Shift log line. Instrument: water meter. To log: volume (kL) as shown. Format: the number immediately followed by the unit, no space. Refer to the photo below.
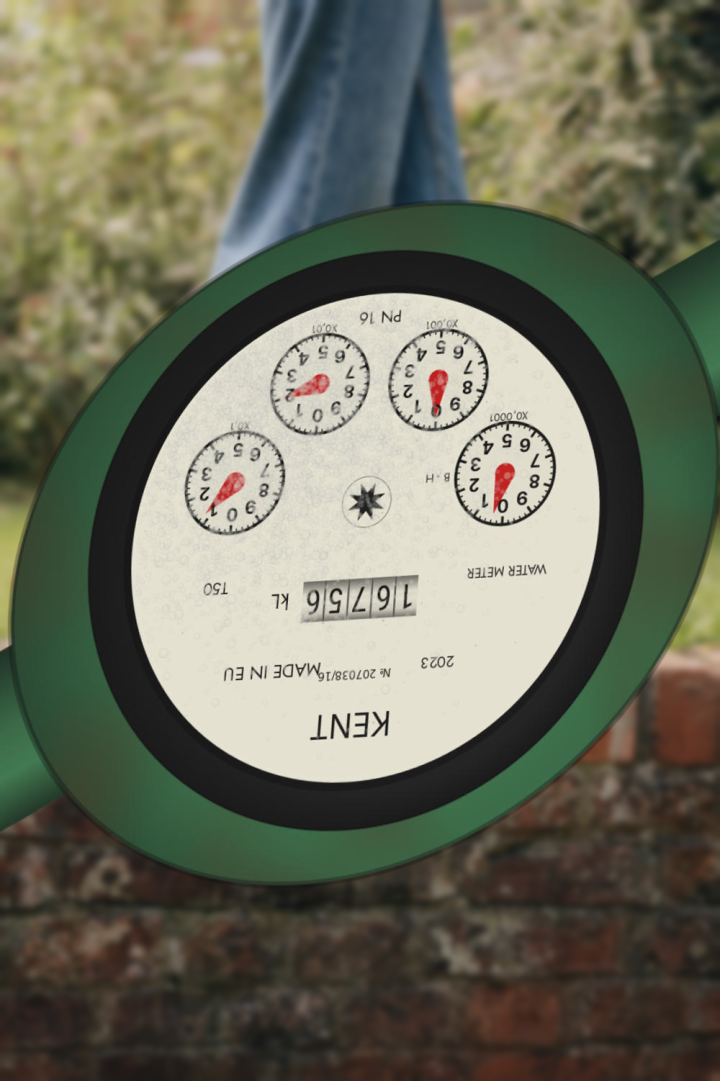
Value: 16756.1200kL
